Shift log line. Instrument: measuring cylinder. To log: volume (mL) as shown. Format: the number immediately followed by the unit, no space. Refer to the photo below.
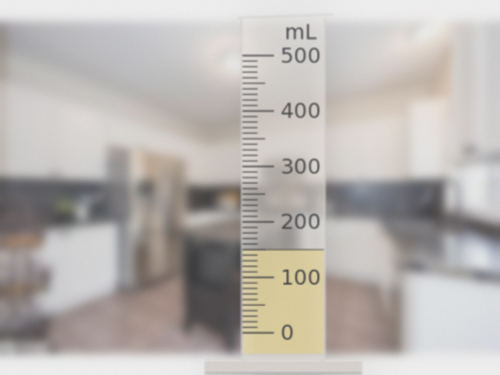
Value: 150mL
